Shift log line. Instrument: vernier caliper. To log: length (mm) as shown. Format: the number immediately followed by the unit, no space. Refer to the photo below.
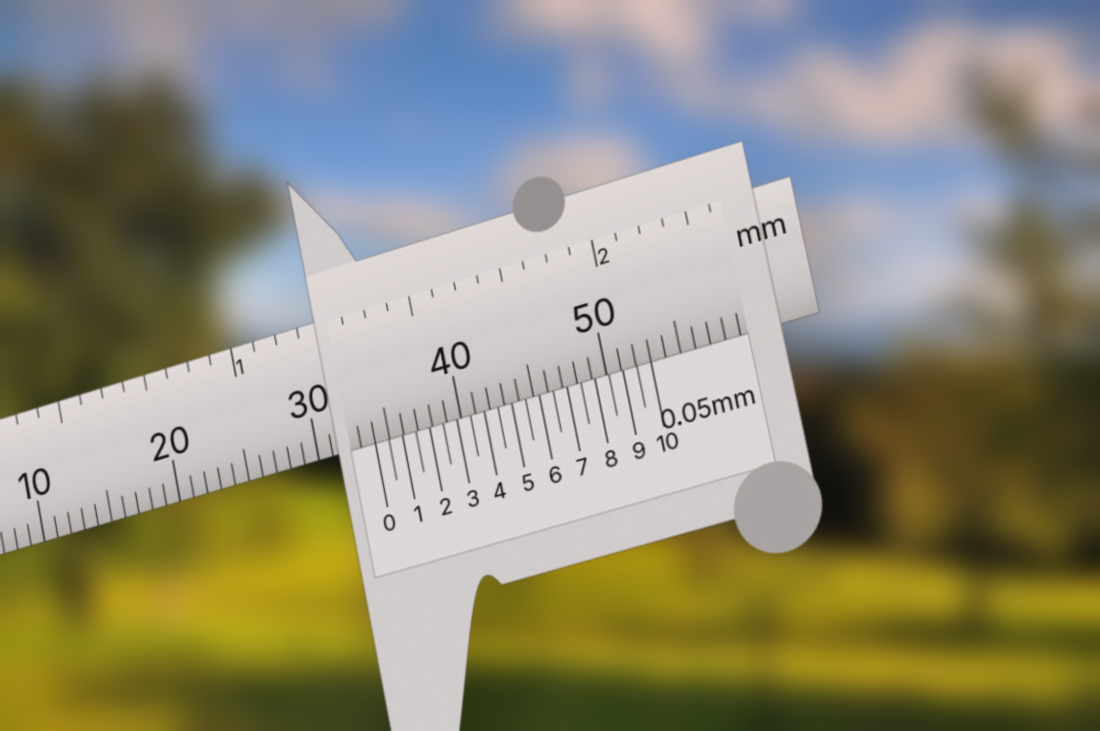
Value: 34.0mm
